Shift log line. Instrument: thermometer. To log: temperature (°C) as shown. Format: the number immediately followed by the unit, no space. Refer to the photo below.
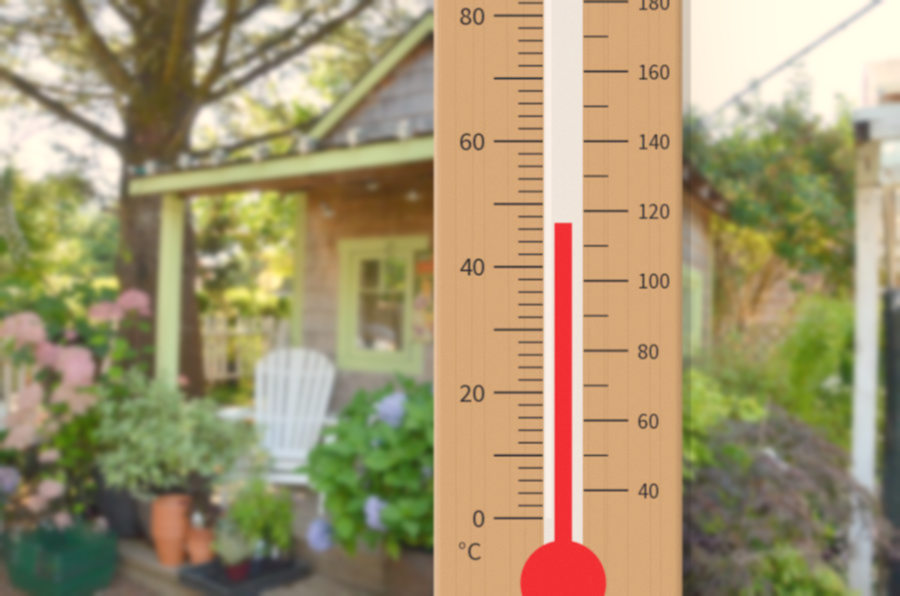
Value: 47°C
